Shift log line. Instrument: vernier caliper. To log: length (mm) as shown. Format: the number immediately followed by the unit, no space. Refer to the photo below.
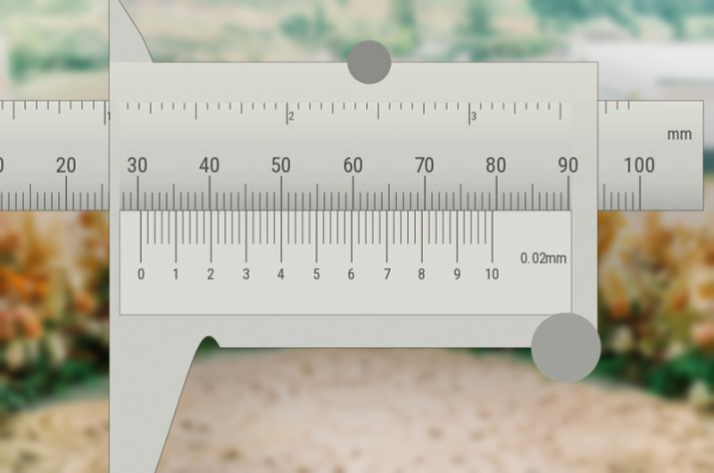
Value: 30.4mm
